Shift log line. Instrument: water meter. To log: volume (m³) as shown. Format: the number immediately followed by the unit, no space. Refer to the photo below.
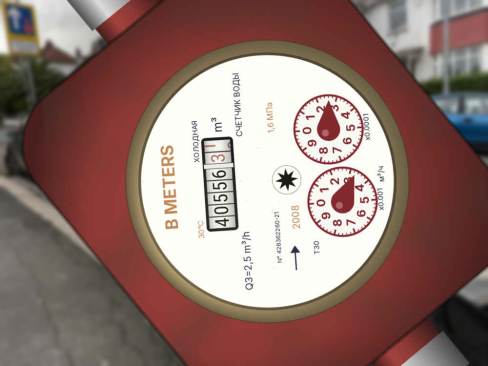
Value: 40556.3132m³
